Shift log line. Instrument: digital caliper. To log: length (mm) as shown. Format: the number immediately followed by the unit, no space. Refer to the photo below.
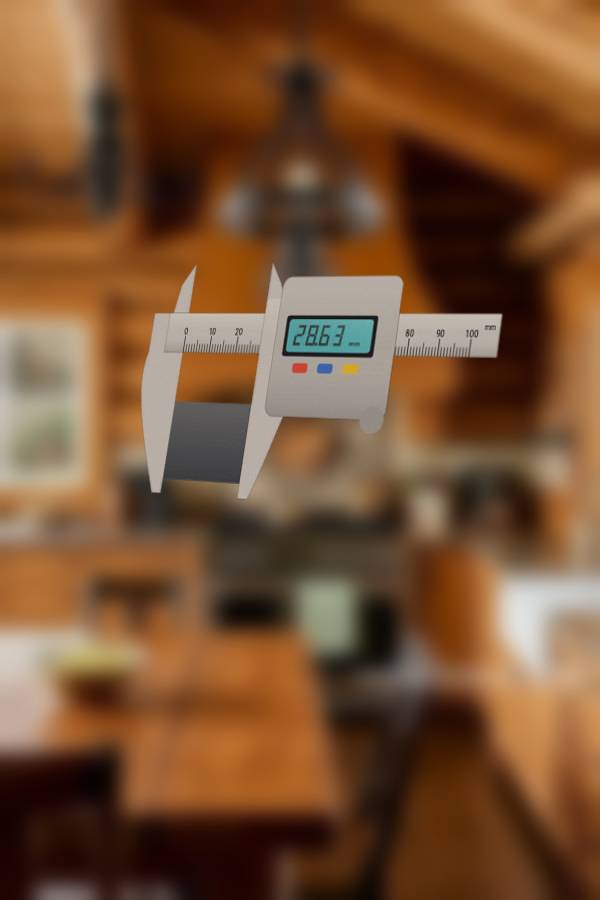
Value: 28.63mm
